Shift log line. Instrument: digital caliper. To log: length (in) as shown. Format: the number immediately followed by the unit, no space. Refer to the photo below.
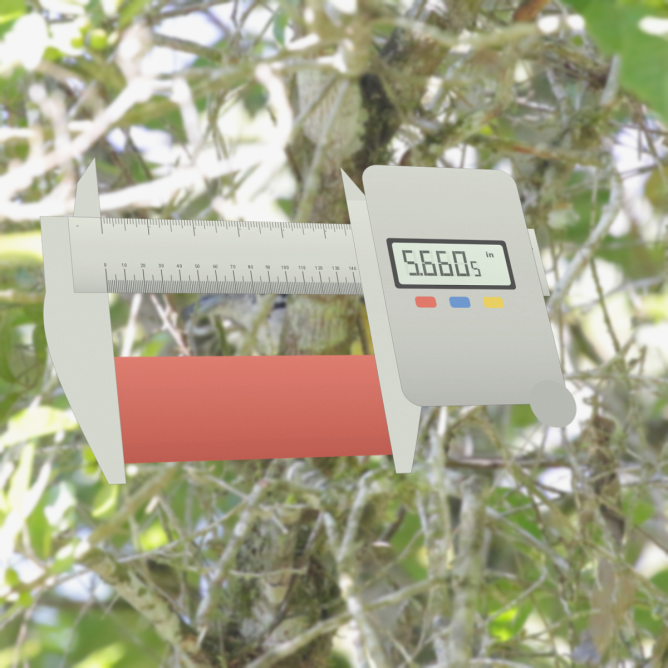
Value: 5.6605in
